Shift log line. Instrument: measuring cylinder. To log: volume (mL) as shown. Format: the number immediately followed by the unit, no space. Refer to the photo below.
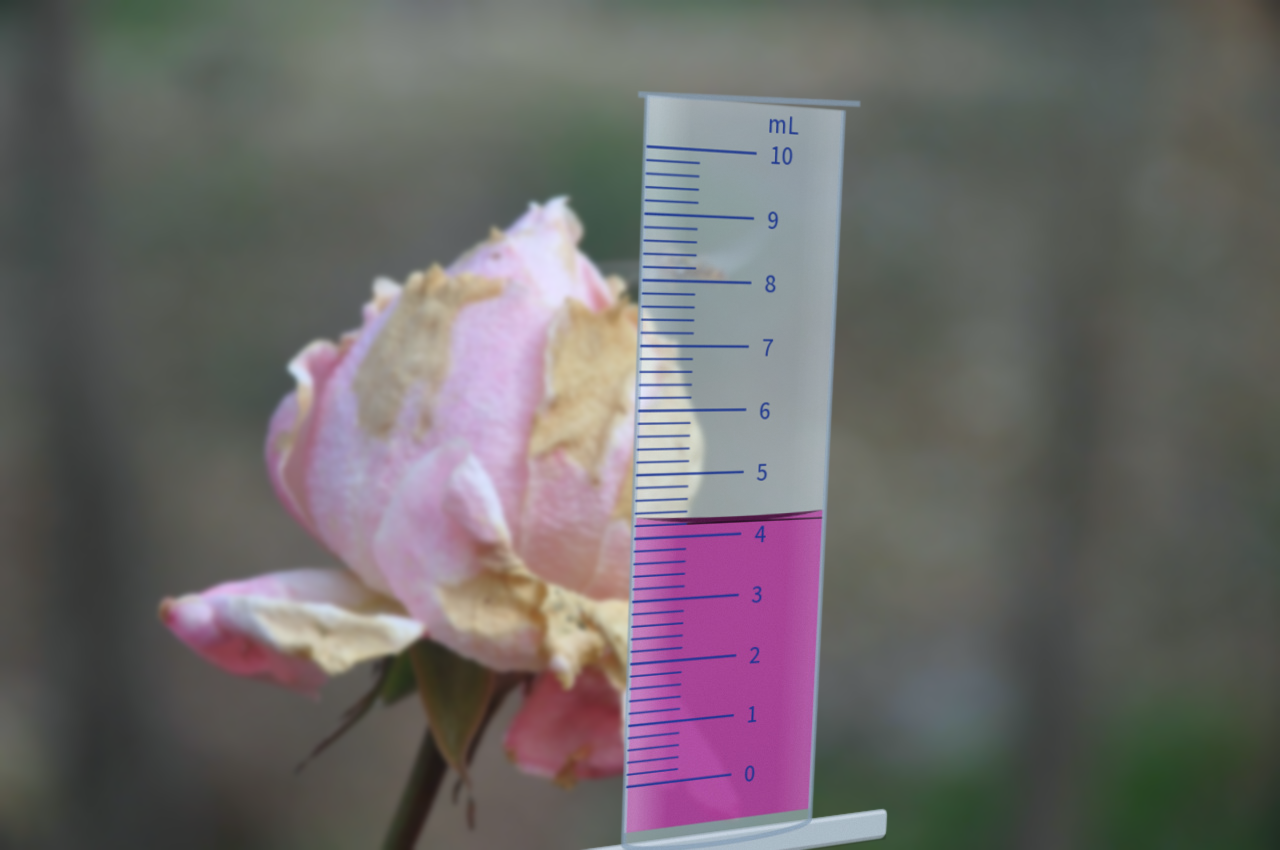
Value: 4.2mL
